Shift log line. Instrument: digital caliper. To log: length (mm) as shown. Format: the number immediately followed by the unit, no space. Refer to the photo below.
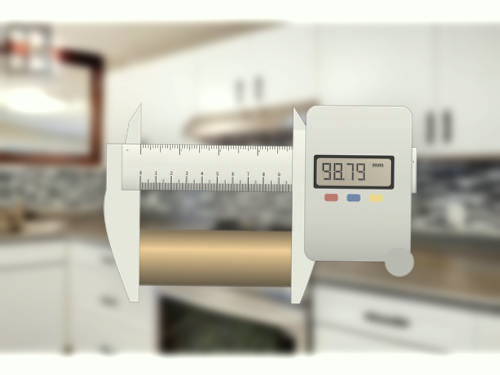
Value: 98.79mm
